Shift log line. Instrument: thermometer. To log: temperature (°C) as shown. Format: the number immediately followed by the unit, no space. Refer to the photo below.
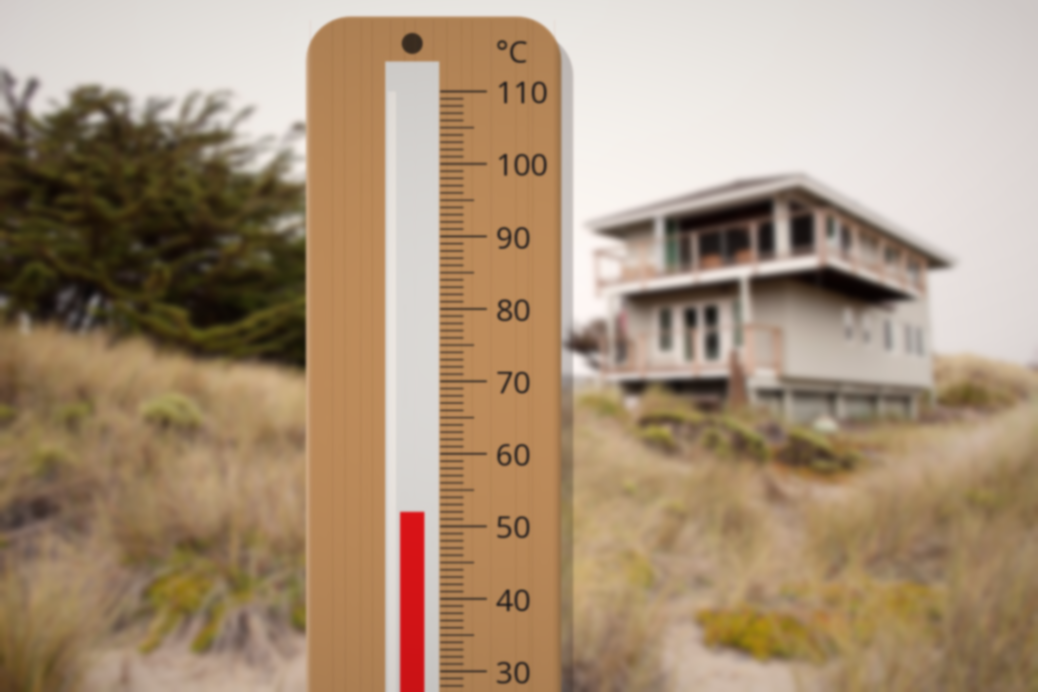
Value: 52°C
